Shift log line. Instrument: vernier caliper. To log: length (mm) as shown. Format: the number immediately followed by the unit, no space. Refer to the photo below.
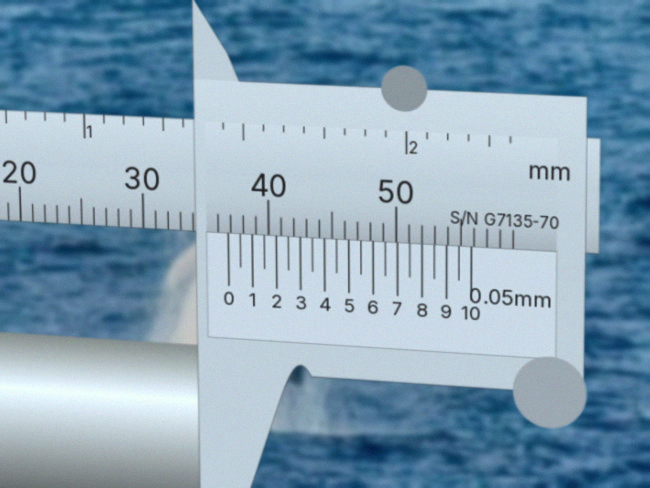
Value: 36.8mm
